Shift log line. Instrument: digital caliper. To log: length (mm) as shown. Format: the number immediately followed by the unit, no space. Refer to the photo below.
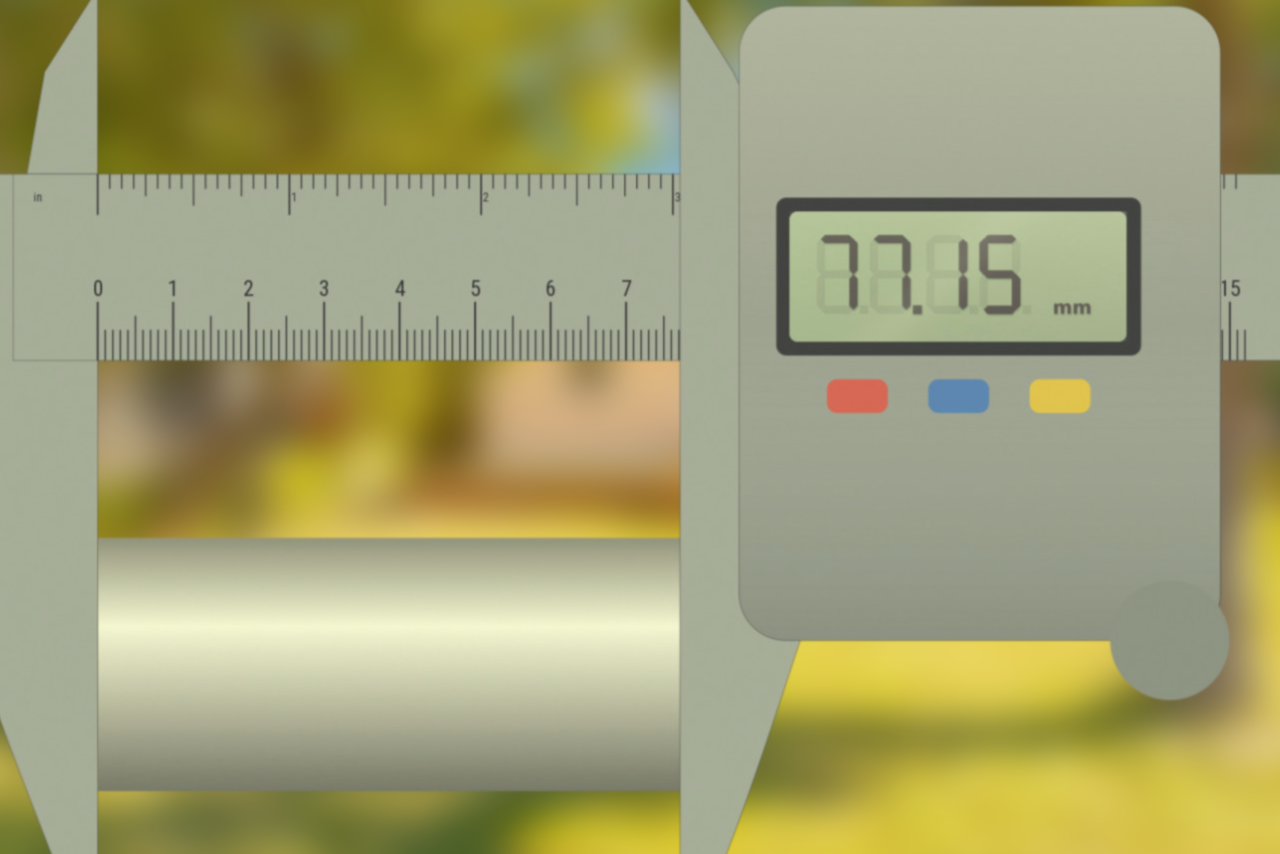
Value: 77.15mm
